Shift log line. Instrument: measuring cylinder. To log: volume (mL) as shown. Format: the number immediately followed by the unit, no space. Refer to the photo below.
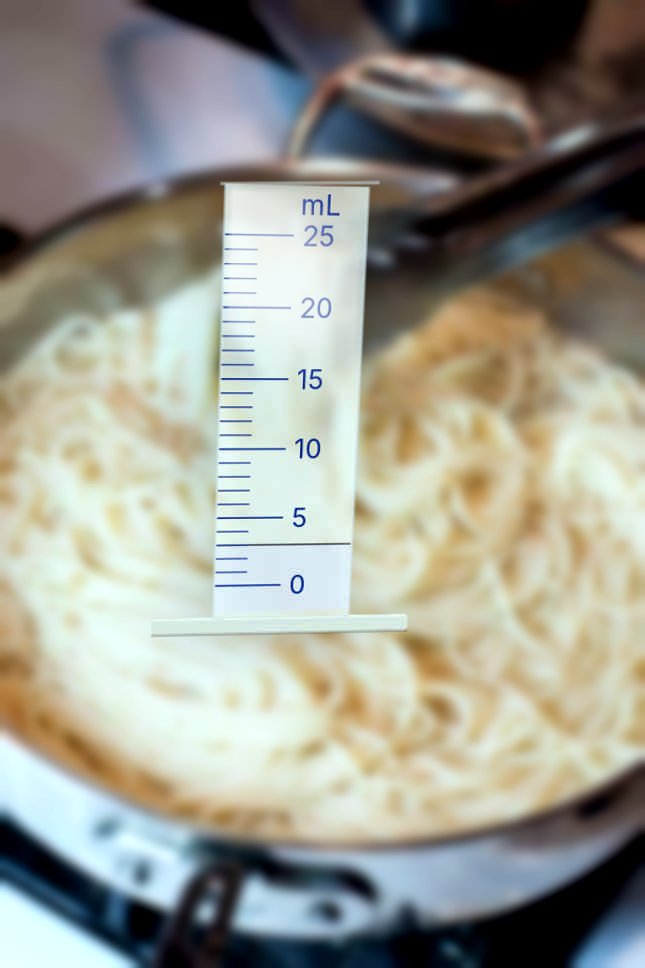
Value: 3mL
